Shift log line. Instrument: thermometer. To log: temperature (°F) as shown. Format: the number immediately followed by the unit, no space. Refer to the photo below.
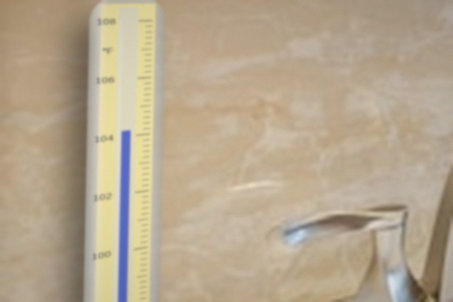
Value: 104.2°F
